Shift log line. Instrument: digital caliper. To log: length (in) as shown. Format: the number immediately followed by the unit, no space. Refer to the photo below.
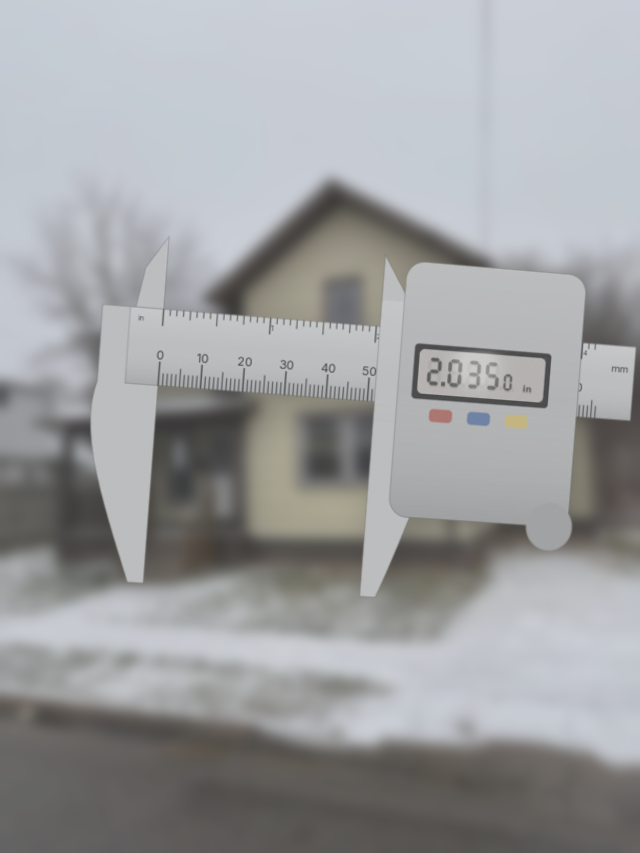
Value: 2.0350in
